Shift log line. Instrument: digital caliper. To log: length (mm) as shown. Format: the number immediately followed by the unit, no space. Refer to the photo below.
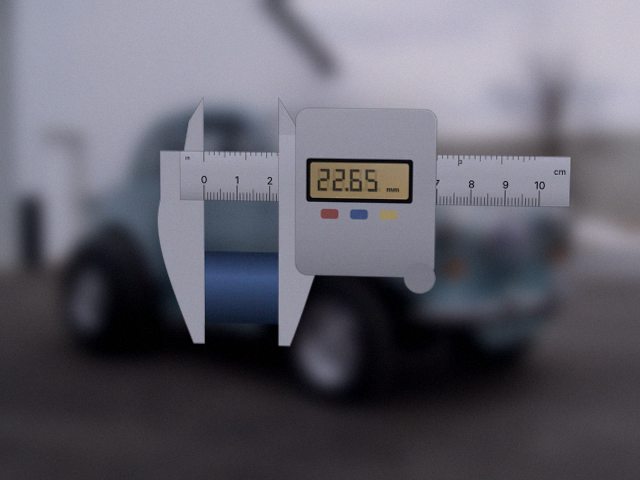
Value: 22.65mm
